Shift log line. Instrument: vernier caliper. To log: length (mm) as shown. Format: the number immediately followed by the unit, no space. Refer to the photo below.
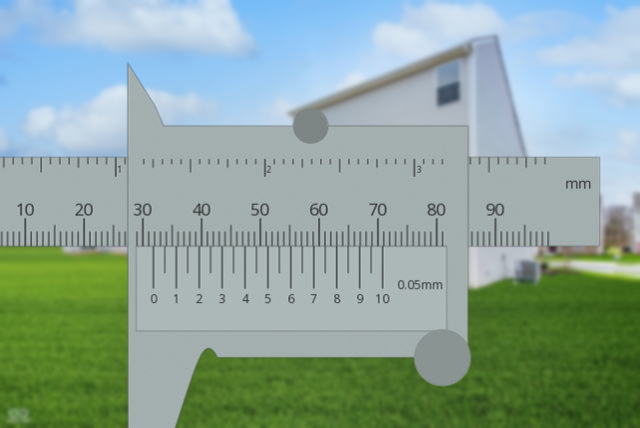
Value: 31.8mm
